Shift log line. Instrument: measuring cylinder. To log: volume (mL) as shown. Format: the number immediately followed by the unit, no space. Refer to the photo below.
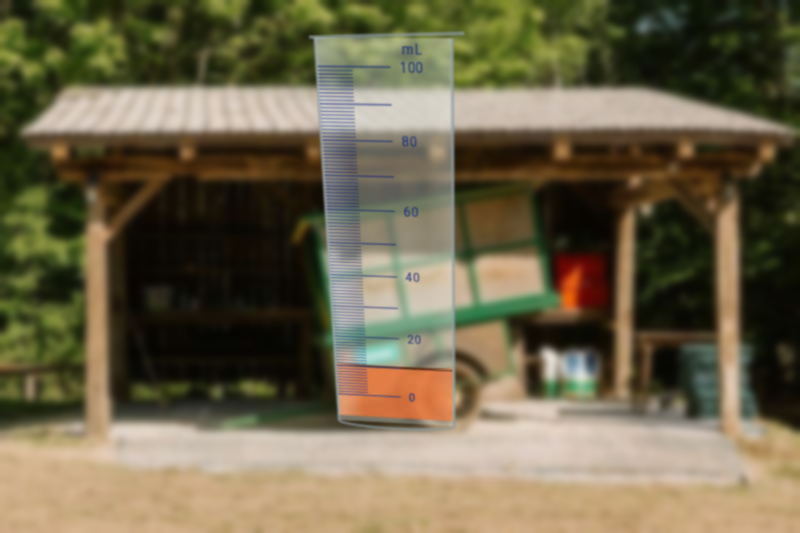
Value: 10mL
